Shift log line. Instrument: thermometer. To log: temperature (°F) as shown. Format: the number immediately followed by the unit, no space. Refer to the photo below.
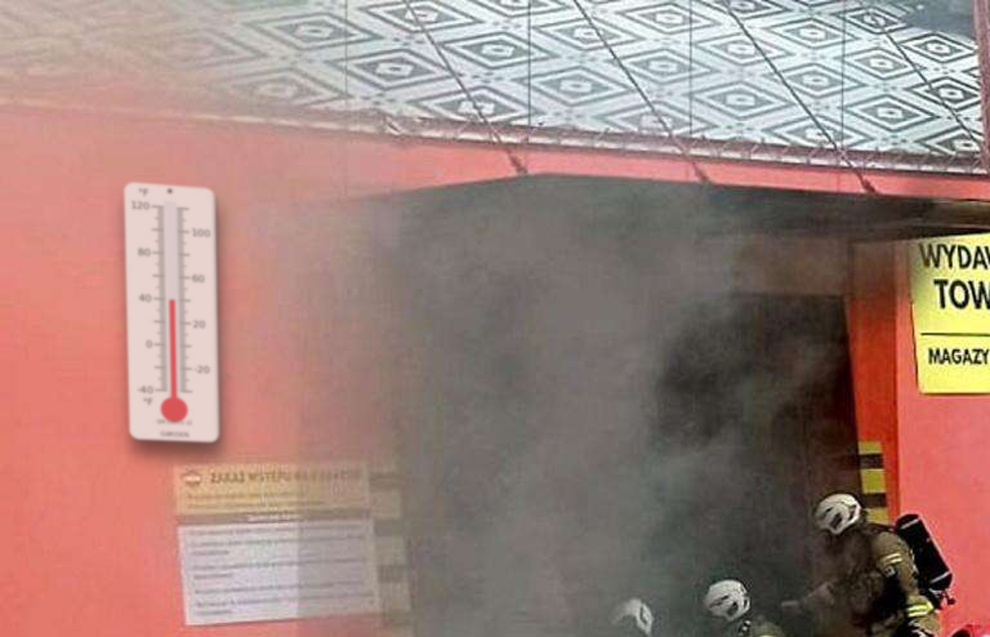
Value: 40°F
